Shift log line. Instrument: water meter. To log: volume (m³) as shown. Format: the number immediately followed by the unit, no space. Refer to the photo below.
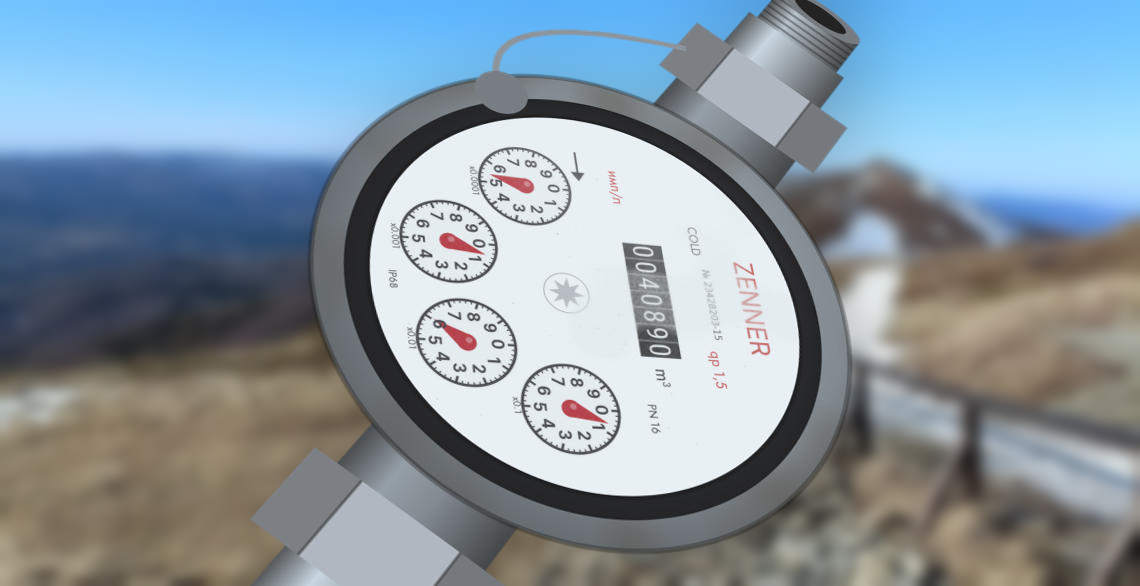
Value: 40890.0605m³
